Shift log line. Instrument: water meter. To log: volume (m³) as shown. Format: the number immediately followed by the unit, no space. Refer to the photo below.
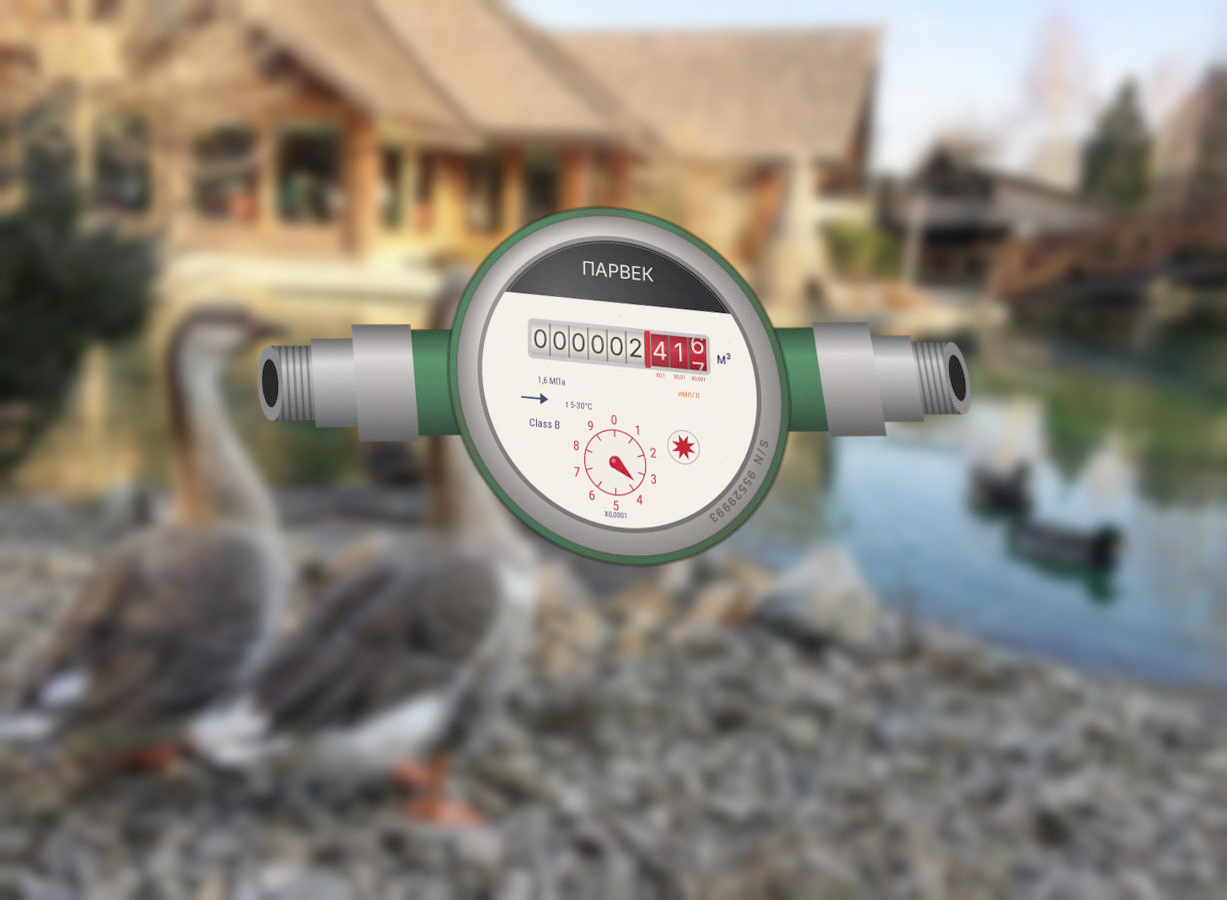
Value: 2.4163m³
